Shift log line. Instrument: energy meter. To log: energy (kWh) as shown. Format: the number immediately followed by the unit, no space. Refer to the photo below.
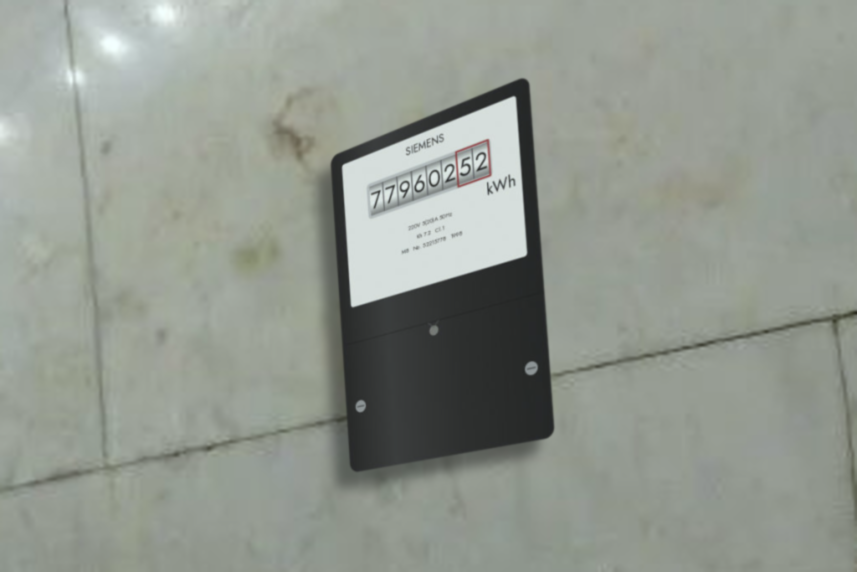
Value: 779602.52kWh
